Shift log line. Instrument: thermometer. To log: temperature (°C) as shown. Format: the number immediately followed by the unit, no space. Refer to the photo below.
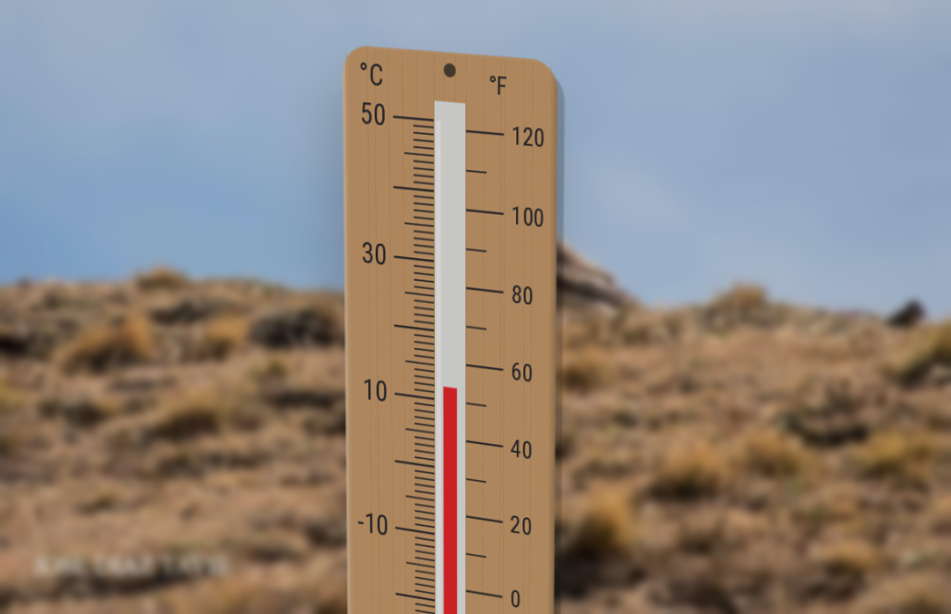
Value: 12°C
